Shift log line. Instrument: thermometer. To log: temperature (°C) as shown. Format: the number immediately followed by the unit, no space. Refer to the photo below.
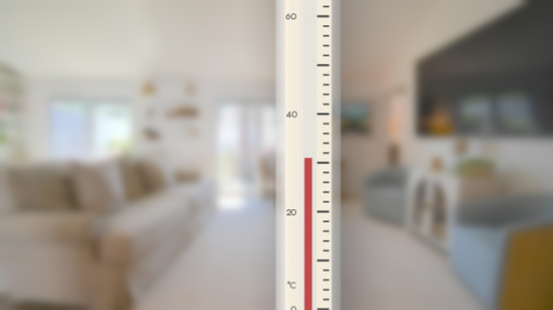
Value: 31°C
